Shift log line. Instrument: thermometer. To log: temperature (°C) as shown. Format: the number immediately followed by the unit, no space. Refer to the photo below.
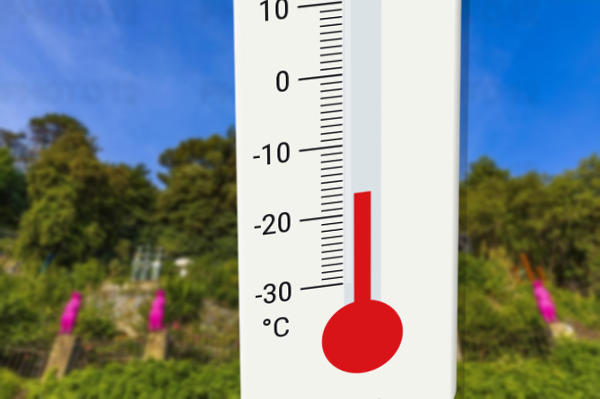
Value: -17°C
